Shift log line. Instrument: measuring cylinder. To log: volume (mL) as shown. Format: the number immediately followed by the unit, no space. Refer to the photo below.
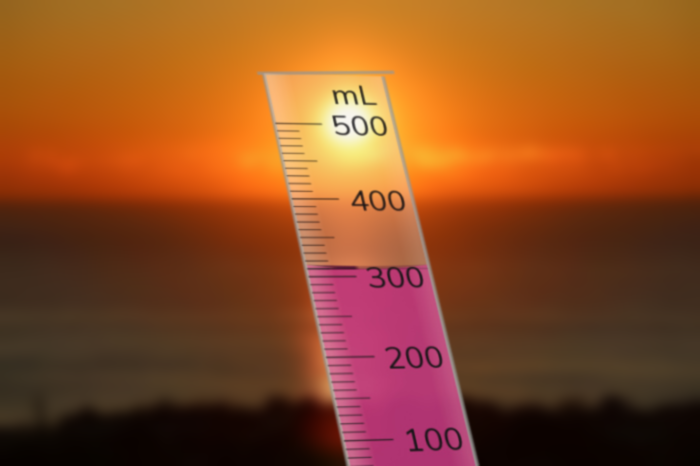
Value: 310mL
